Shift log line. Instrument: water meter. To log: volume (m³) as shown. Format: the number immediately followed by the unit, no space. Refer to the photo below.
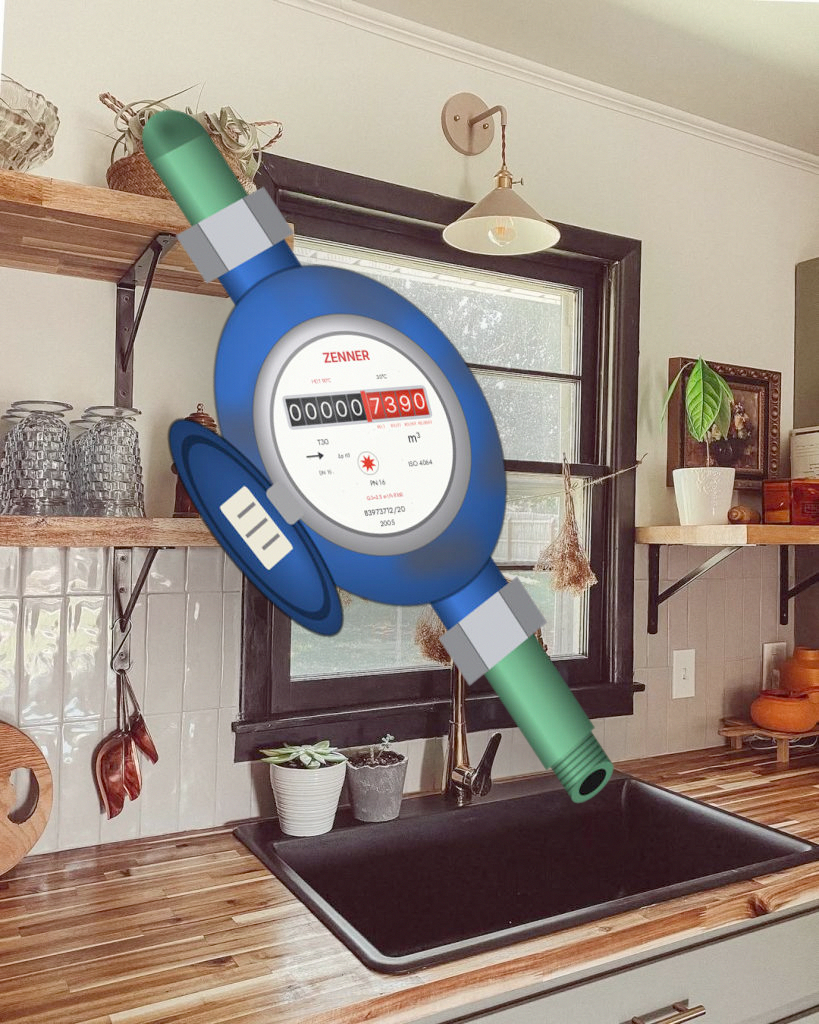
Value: 0.7390m³
